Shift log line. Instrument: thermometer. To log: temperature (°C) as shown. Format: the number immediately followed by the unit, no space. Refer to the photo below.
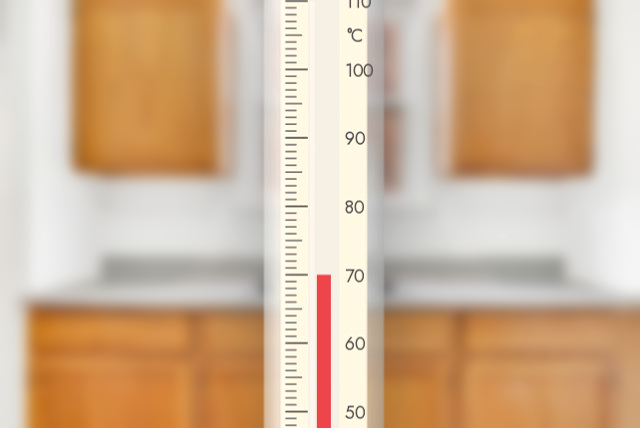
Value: 70°C
